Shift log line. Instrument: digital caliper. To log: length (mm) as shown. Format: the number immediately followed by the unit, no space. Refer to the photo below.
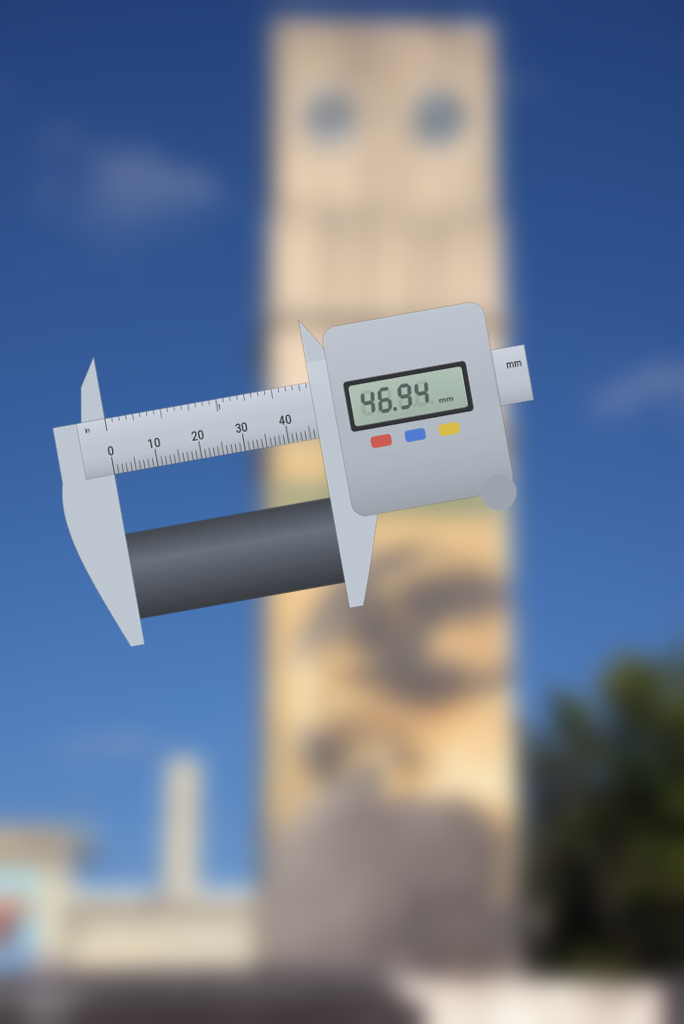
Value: 46.94mm
